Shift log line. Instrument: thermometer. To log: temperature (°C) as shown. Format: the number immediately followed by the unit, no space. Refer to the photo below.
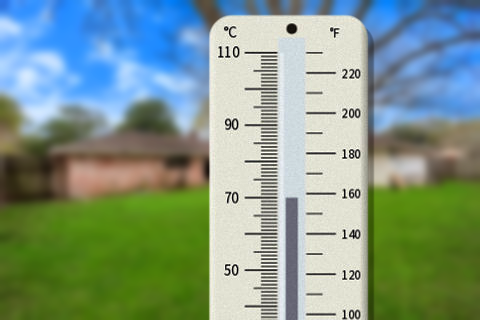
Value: 70°C
